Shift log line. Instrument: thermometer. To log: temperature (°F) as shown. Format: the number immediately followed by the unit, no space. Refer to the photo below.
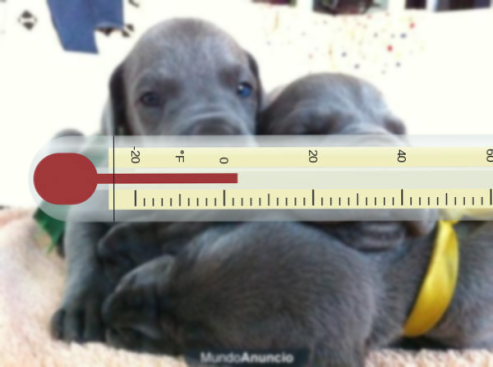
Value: 3°F
